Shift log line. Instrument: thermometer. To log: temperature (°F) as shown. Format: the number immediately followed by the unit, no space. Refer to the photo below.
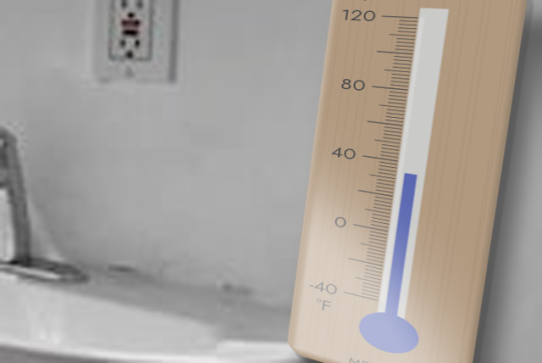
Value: 34°F
